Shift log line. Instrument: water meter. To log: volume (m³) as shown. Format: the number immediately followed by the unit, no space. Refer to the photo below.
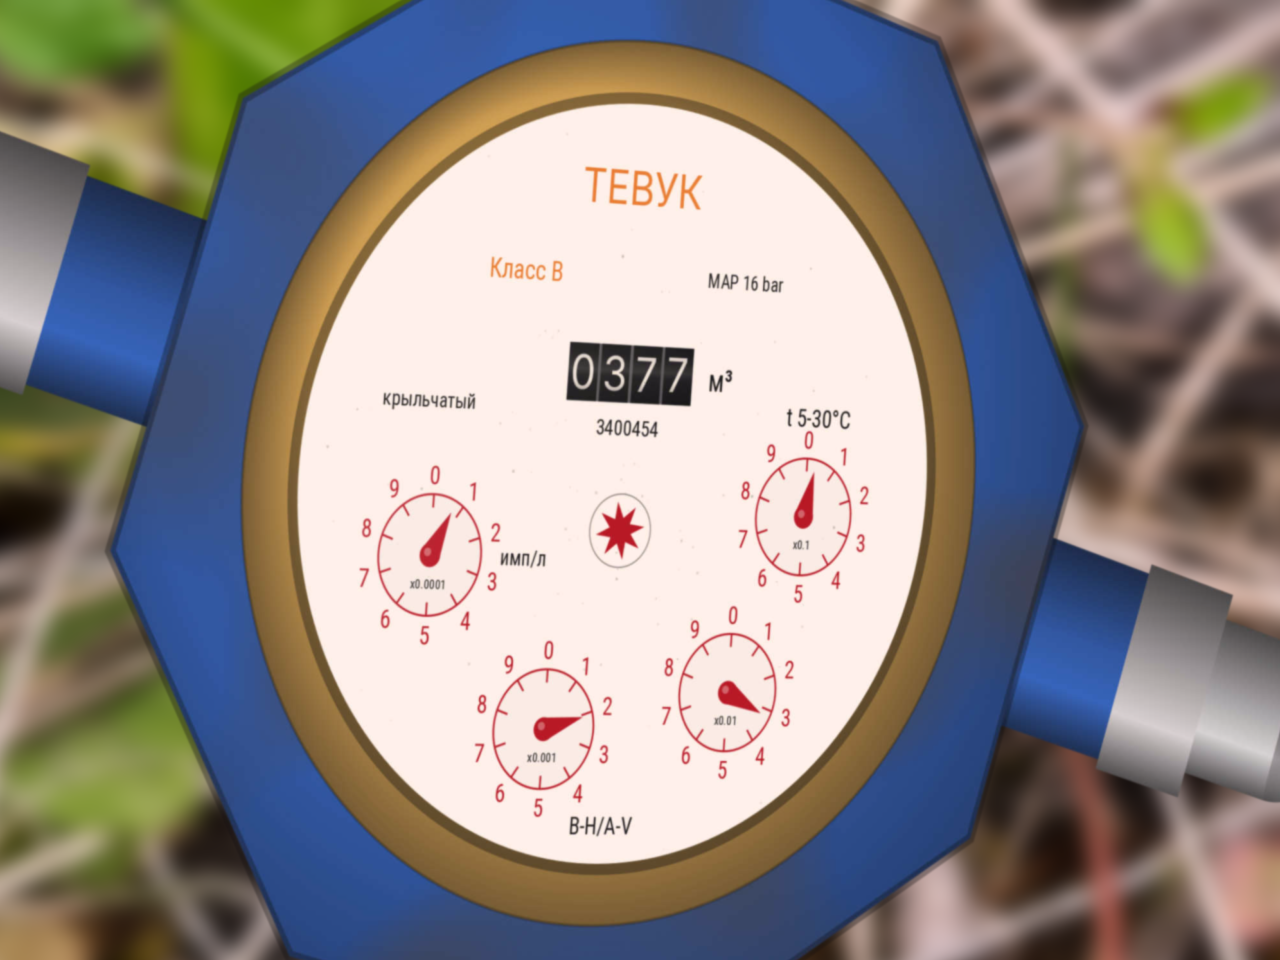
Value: 377.0320m³
